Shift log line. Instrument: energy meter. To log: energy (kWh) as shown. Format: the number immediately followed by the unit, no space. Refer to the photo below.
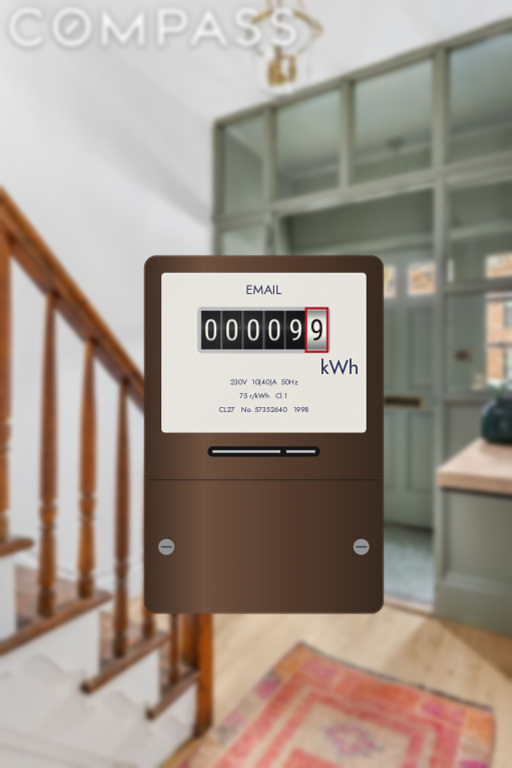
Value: 9.9kWh
